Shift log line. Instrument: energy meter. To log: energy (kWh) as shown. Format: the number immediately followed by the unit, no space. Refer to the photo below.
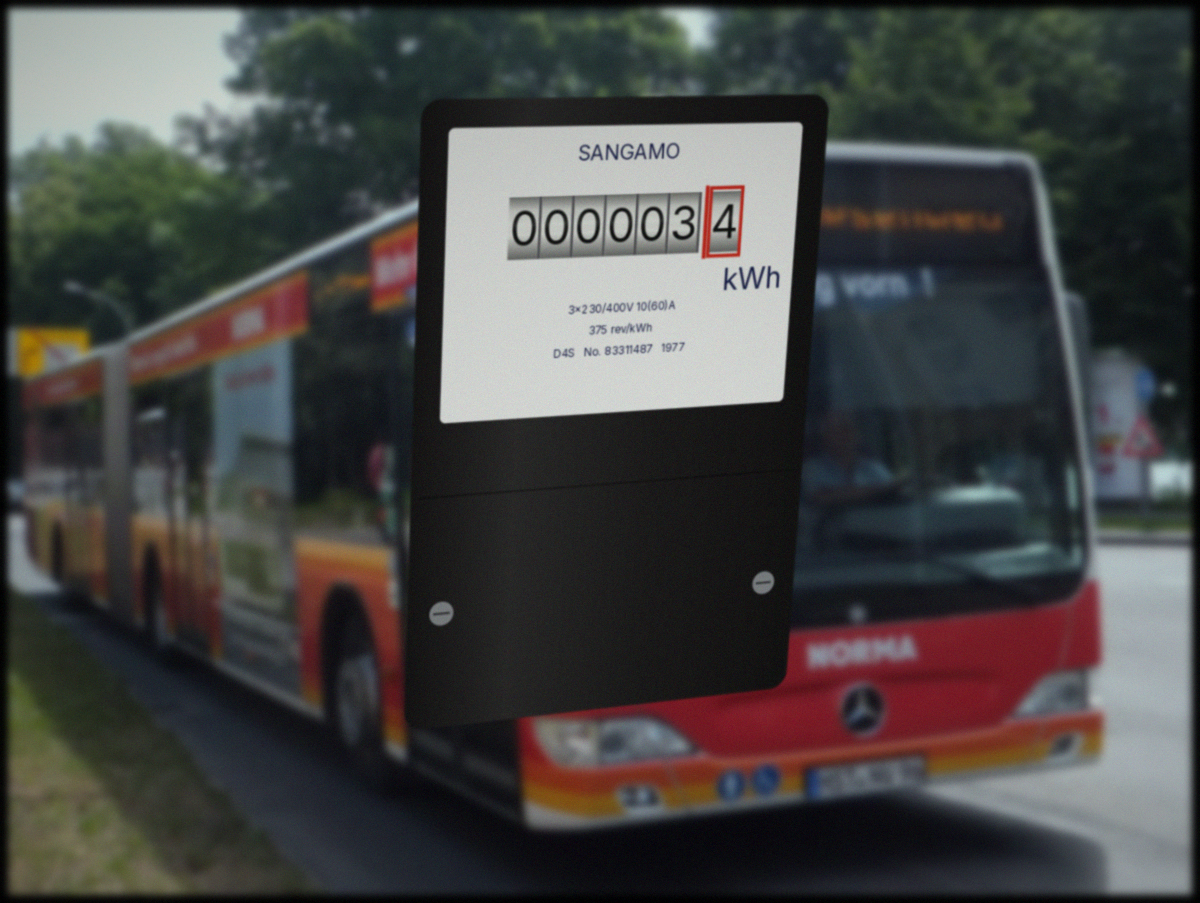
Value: 3.4kWh
